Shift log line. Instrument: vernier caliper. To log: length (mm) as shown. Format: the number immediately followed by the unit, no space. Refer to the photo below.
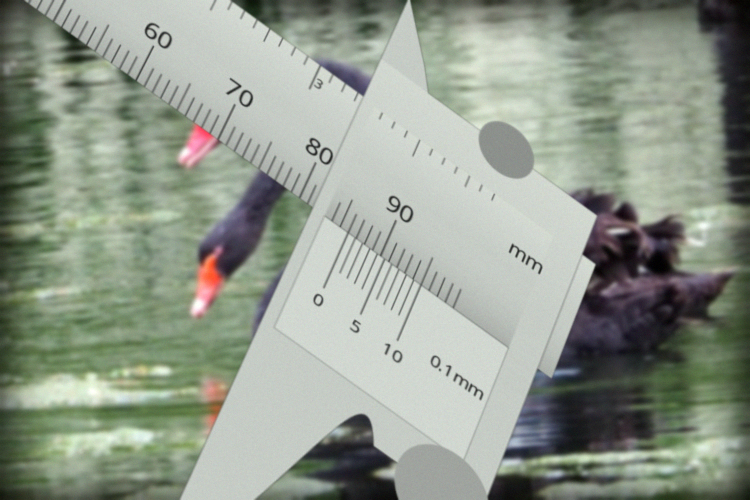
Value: 86.0mm
